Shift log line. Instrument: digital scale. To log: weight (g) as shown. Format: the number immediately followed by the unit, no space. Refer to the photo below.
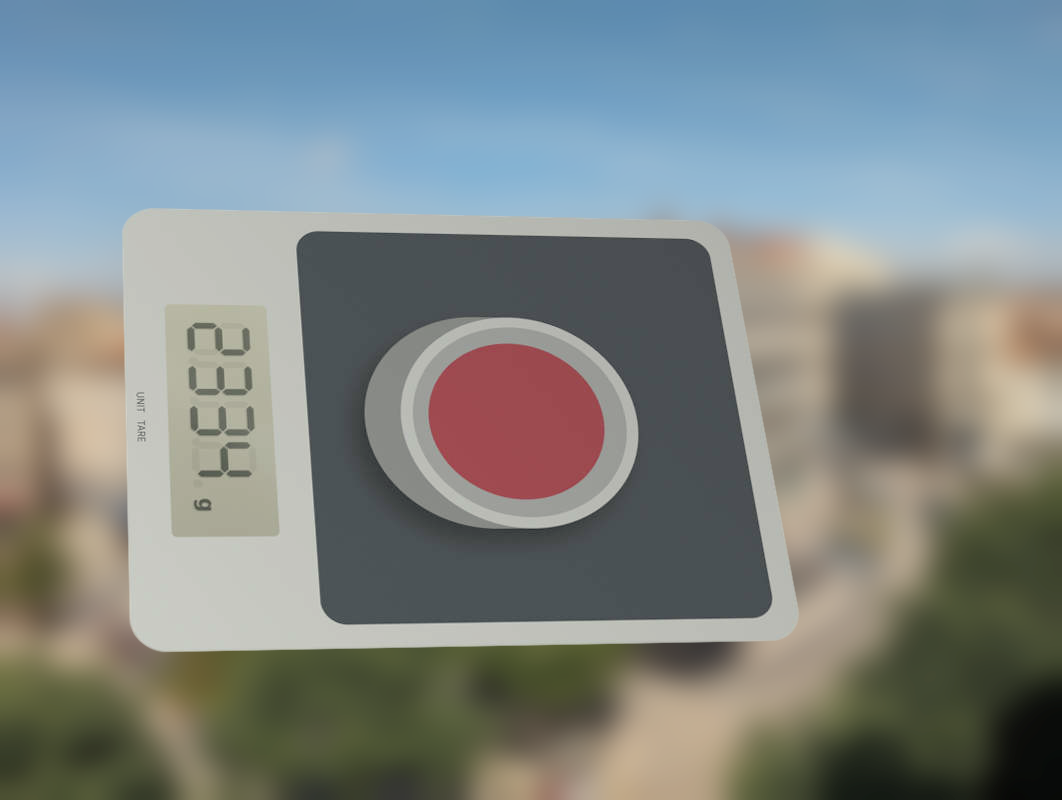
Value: 2334g
